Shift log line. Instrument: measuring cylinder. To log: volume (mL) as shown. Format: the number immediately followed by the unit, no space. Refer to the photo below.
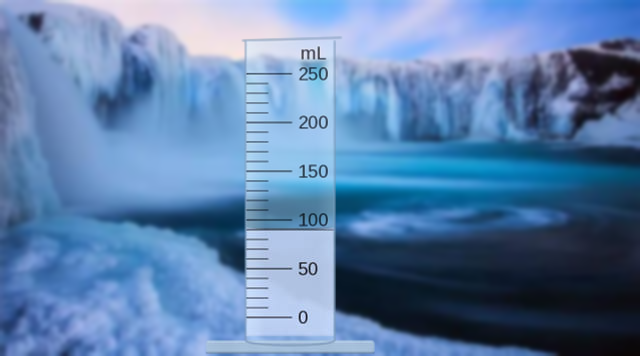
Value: 90mL
